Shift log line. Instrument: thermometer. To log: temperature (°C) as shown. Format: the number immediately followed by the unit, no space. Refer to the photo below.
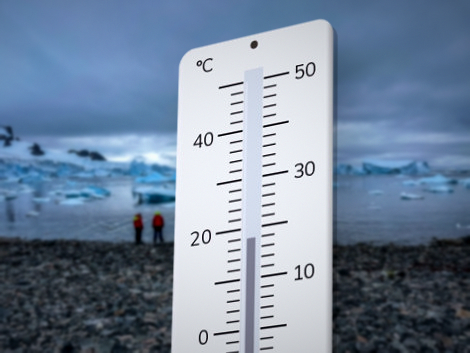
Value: 18°C
